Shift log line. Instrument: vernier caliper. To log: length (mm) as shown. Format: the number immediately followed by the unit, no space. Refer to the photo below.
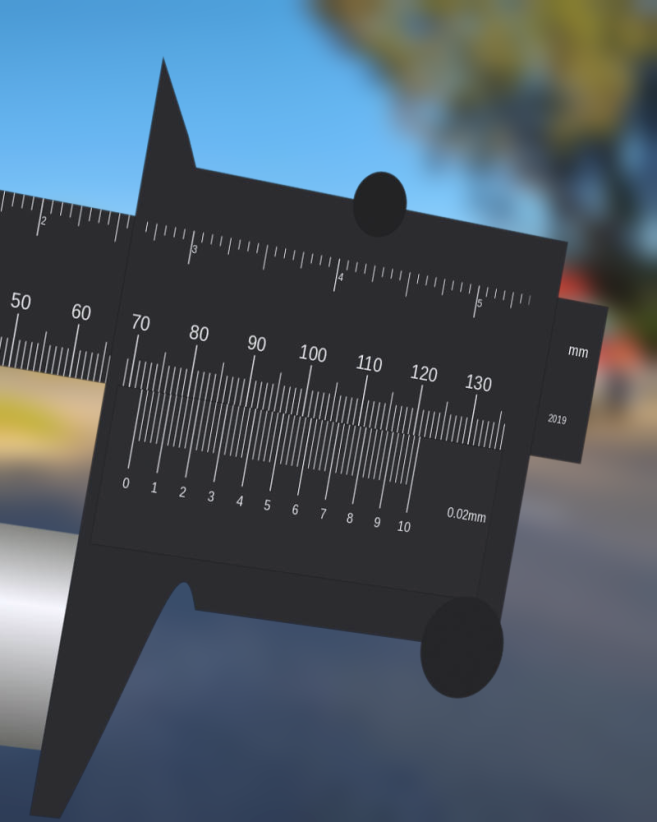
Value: 72.2mm
